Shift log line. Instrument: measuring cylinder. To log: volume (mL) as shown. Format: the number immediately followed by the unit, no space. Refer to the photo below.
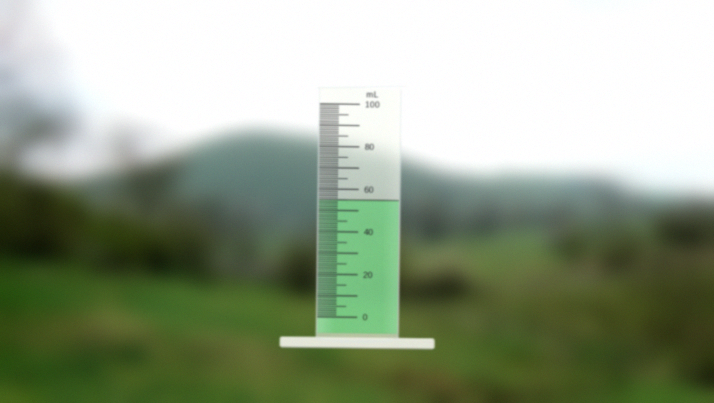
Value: 55mL
